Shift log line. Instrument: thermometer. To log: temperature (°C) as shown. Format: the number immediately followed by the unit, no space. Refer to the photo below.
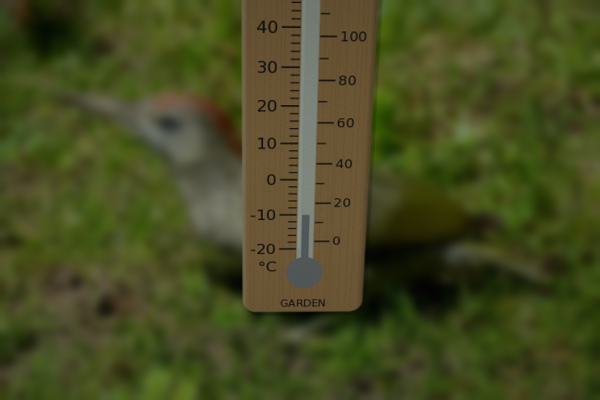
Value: -10°C
